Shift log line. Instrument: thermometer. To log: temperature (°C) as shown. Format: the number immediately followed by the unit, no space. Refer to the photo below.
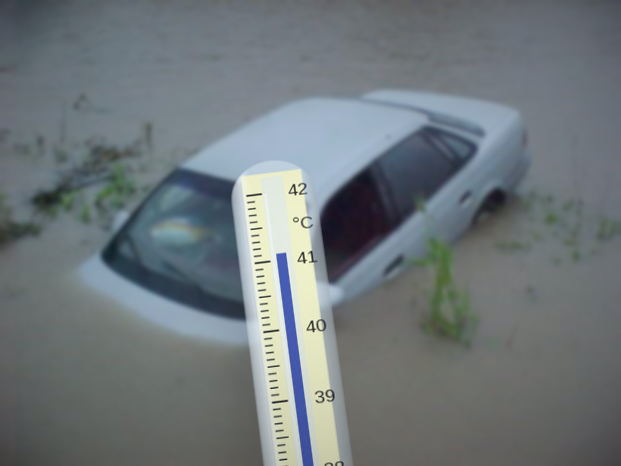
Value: 41.1°C
